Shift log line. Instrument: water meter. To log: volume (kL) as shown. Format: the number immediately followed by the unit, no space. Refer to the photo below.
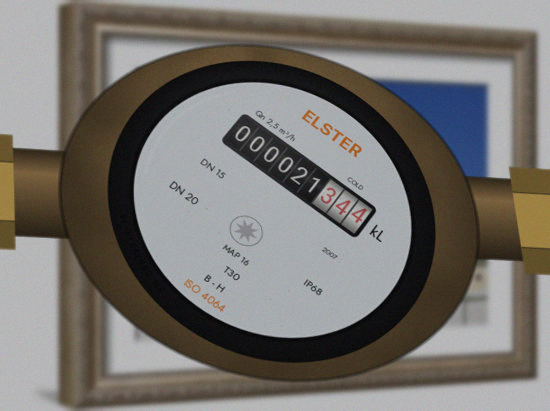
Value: 21.344kL
